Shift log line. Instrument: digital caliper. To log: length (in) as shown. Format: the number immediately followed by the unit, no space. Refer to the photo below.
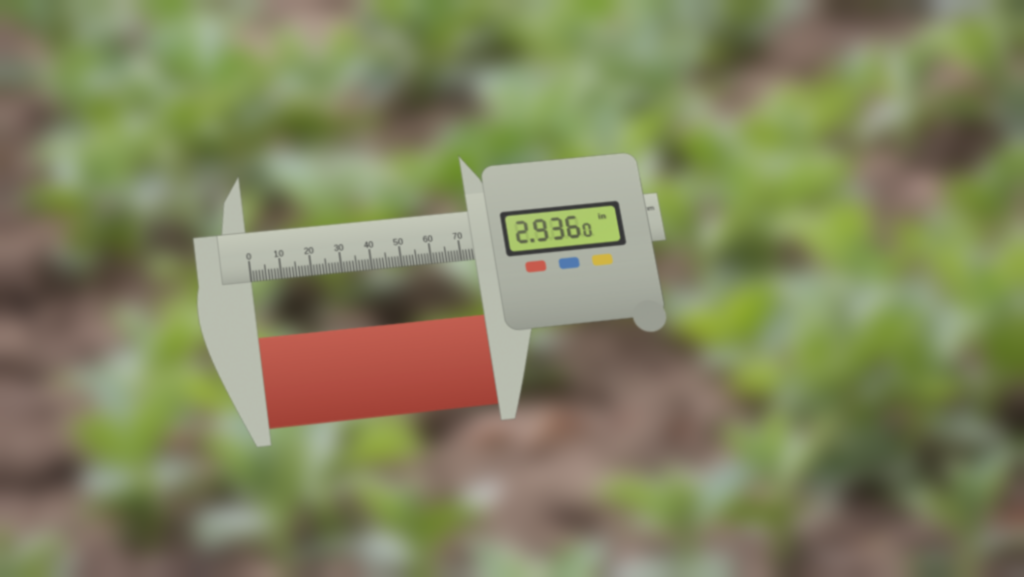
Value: 2.9360in
